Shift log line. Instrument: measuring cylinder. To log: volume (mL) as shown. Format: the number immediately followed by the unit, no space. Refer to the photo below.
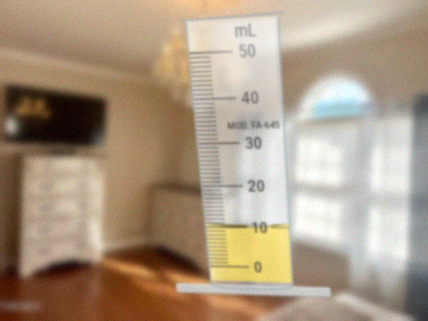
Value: 10mL
